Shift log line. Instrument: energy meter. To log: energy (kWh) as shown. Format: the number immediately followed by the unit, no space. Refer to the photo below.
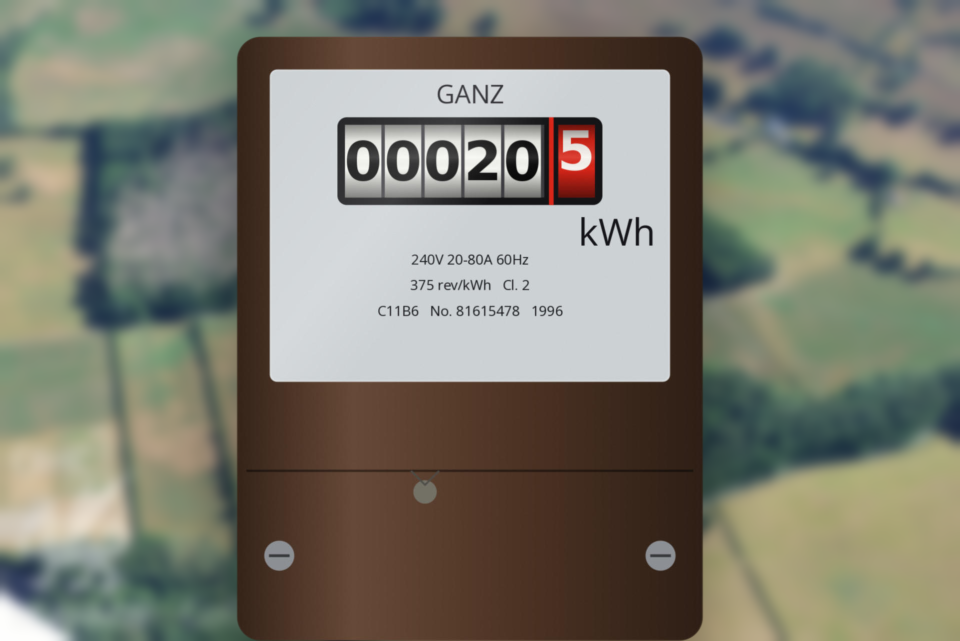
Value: 20.5kWh
